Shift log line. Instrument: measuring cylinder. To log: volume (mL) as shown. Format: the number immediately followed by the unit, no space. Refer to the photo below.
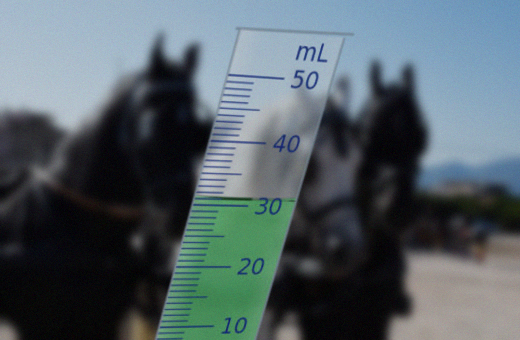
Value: 31mL
